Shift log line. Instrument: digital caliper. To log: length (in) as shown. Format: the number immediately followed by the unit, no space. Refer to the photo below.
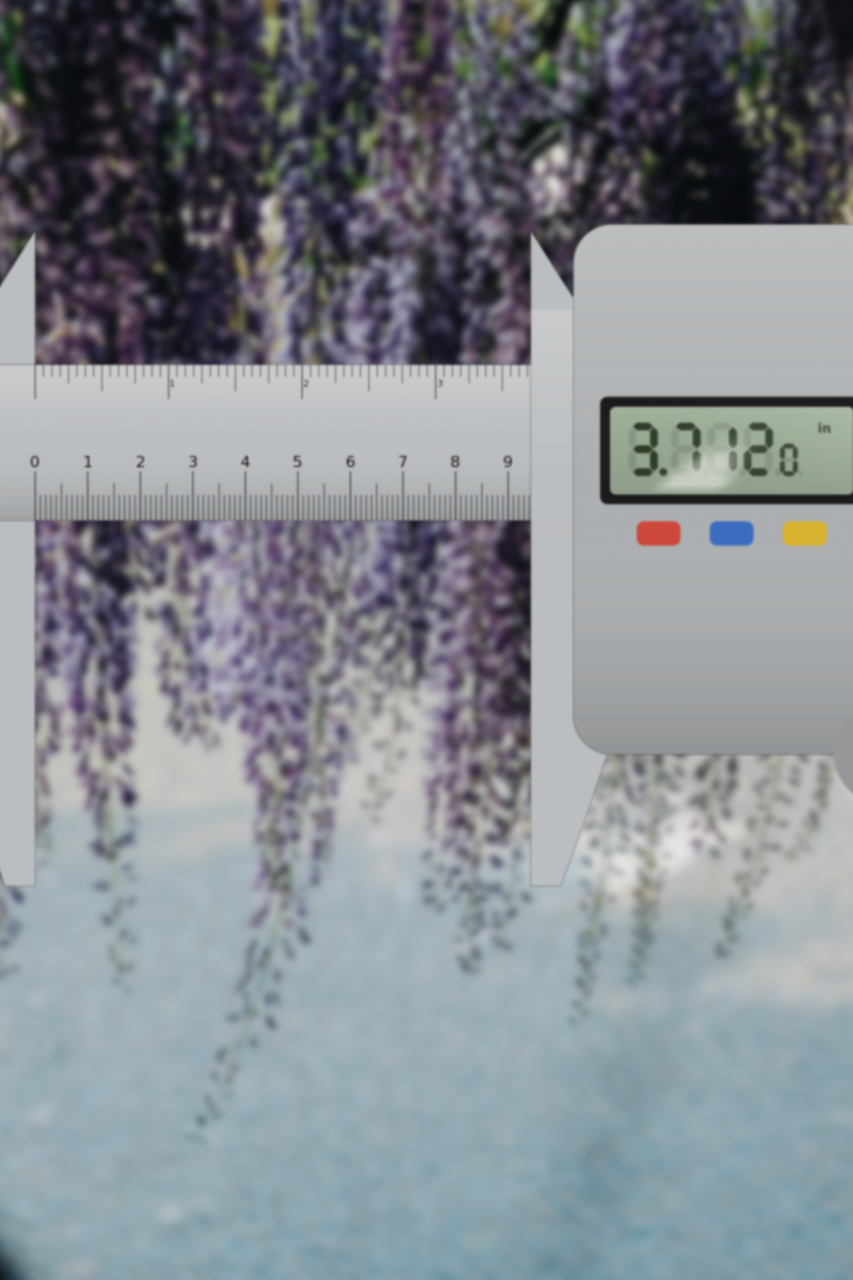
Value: 3.7120in
